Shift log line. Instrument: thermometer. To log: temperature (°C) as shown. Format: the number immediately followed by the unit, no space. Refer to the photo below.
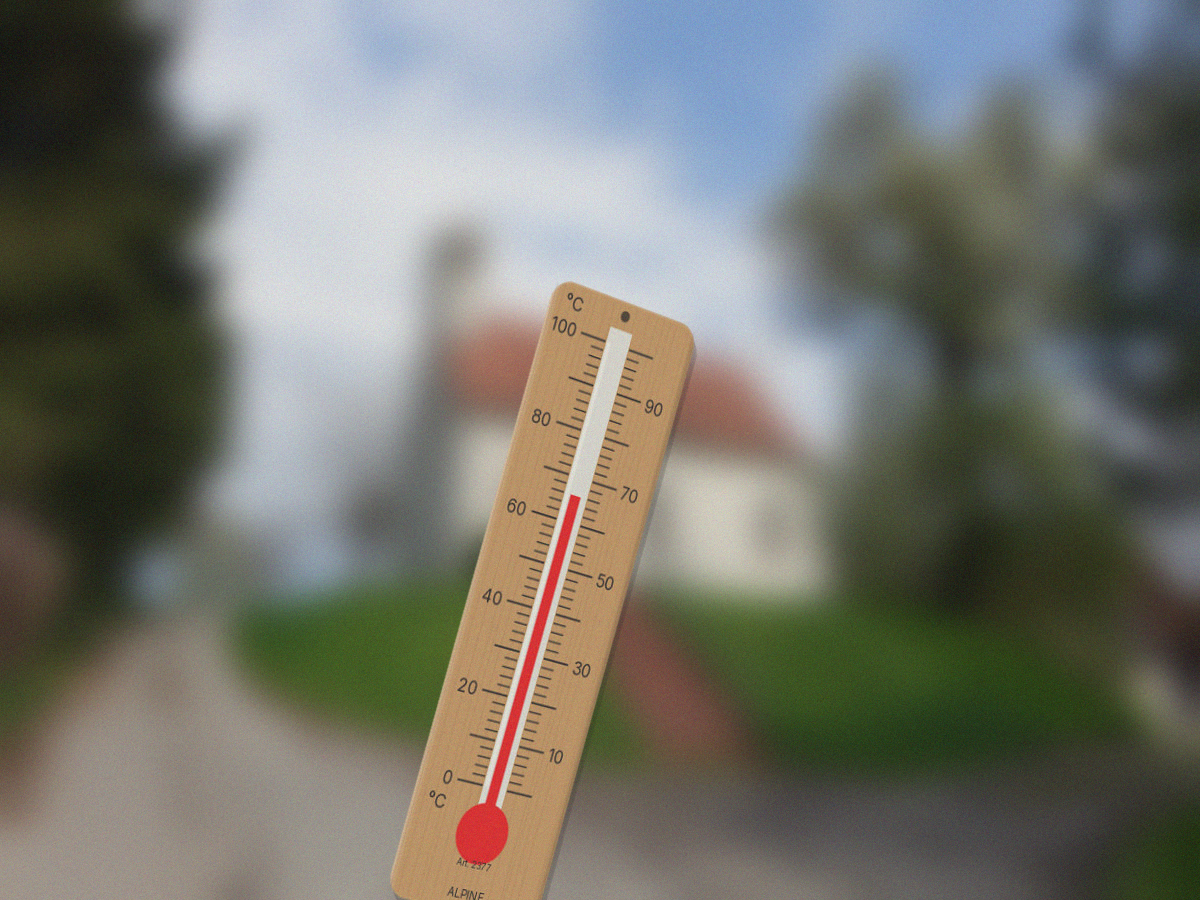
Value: 66°C
